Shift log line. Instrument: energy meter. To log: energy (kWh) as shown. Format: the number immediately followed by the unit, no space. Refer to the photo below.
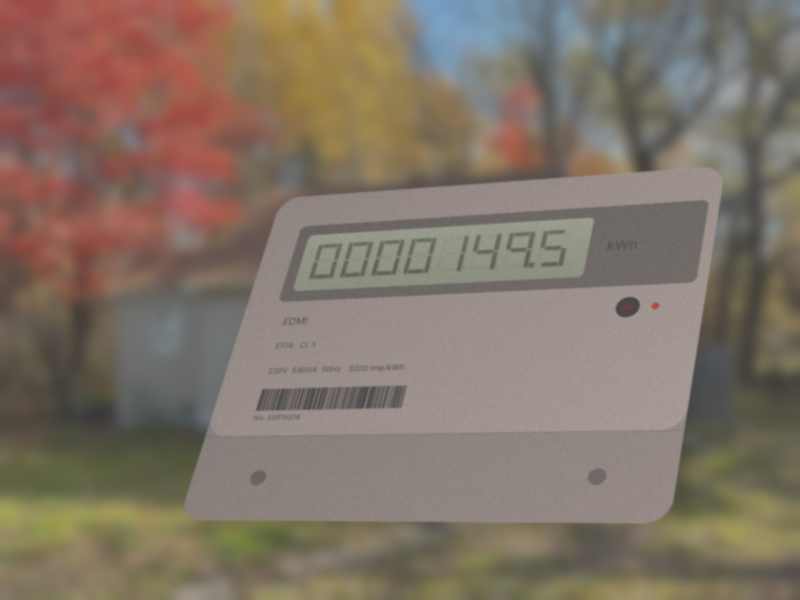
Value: 149.5kWh
